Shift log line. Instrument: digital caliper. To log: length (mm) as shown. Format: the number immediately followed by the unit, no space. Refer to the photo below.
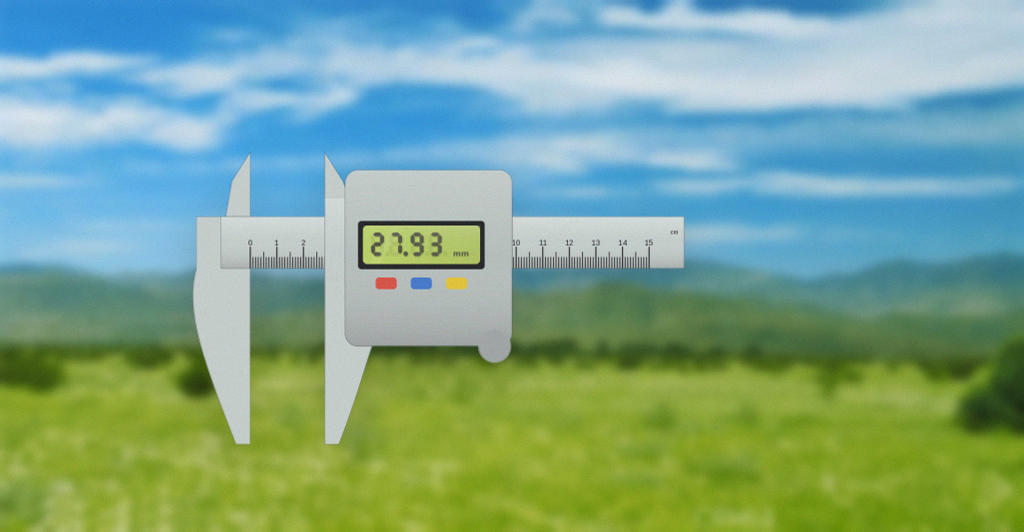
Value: 27.93mm
